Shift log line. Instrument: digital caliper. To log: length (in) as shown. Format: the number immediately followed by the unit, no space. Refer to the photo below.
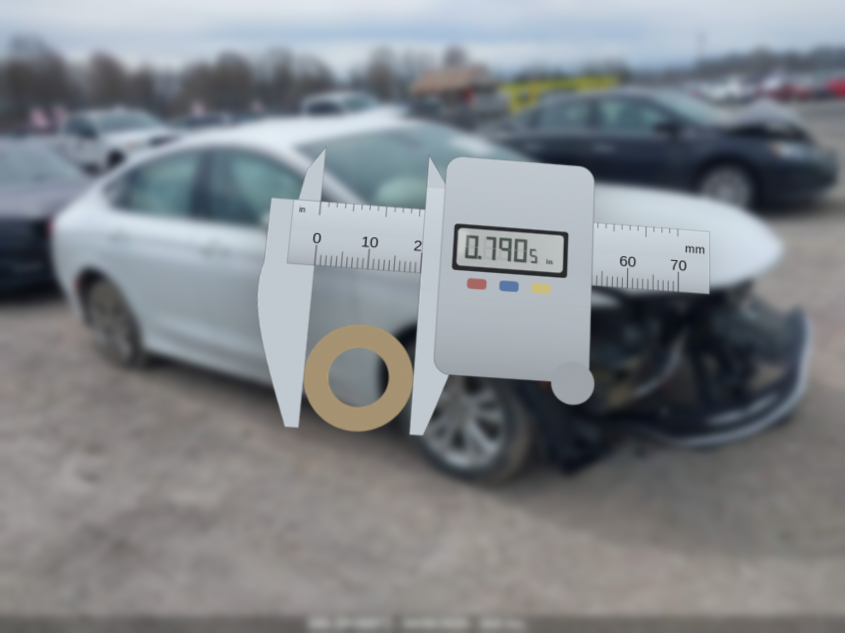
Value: 0.7905in
